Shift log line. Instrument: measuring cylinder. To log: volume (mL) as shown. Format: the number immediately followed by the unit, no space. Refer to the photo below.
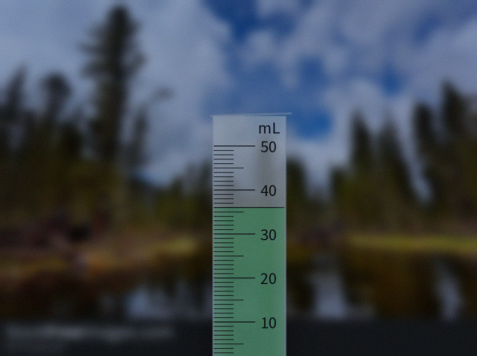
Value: 36mL
